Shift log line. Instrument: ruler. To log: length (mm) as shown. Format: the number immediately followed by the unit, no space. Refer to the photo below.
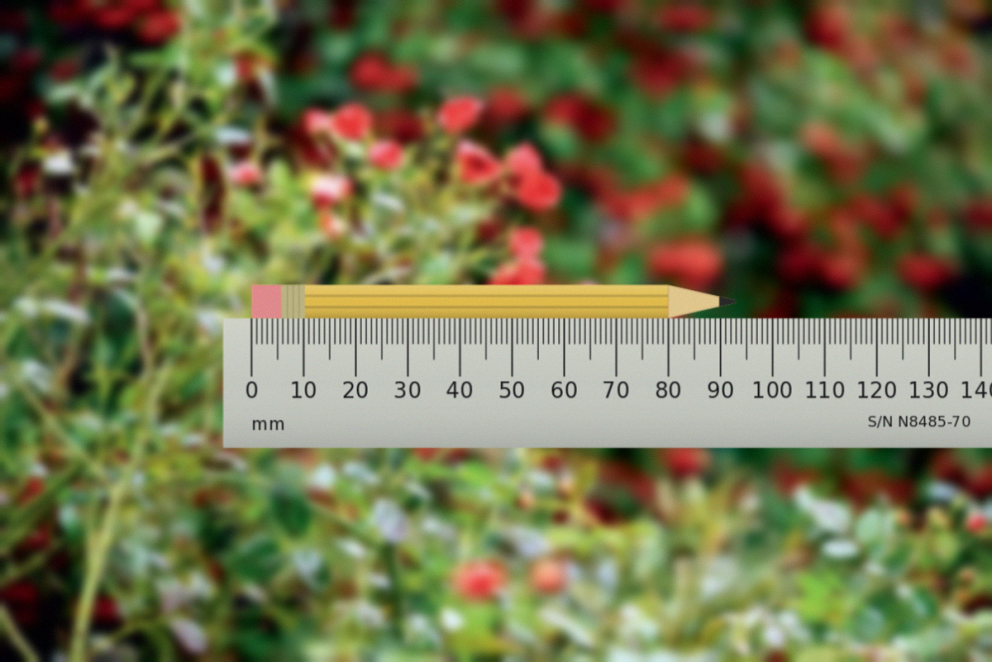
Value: 93mm
